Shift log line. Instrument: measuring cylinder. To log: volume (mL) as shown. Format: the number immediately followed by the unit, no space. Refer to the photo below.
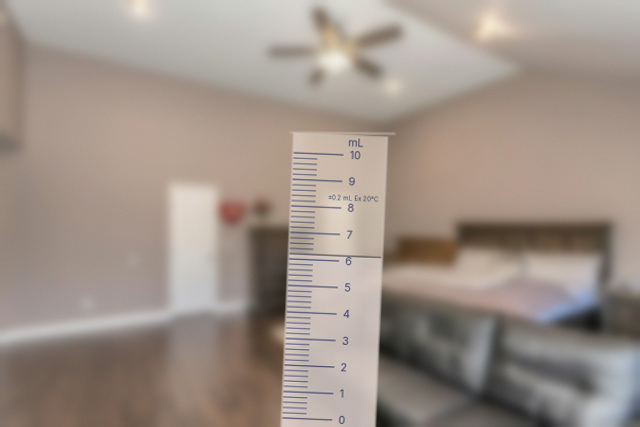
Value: 6.2mL
